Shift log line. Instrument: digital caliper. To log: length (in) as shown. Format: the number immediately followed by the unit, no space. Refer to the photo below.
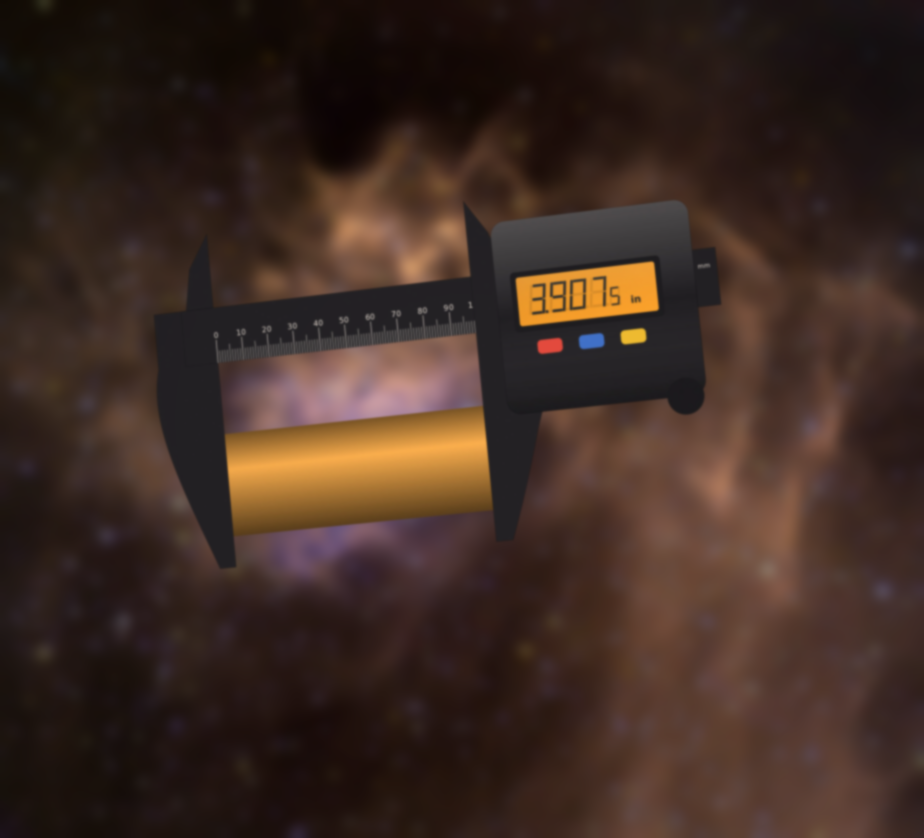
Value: 3.9075in
